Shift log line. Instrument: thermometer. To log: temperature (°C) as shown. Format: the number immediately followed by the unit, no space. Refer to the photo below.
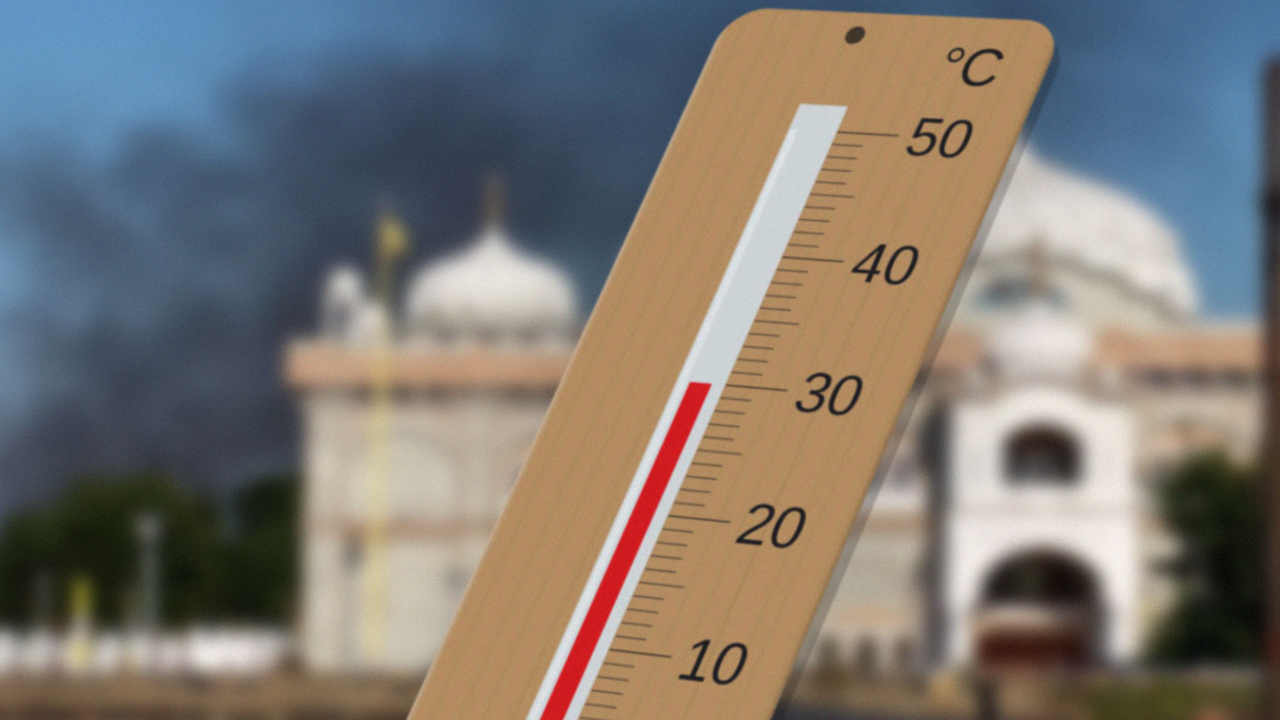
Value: 30°C
